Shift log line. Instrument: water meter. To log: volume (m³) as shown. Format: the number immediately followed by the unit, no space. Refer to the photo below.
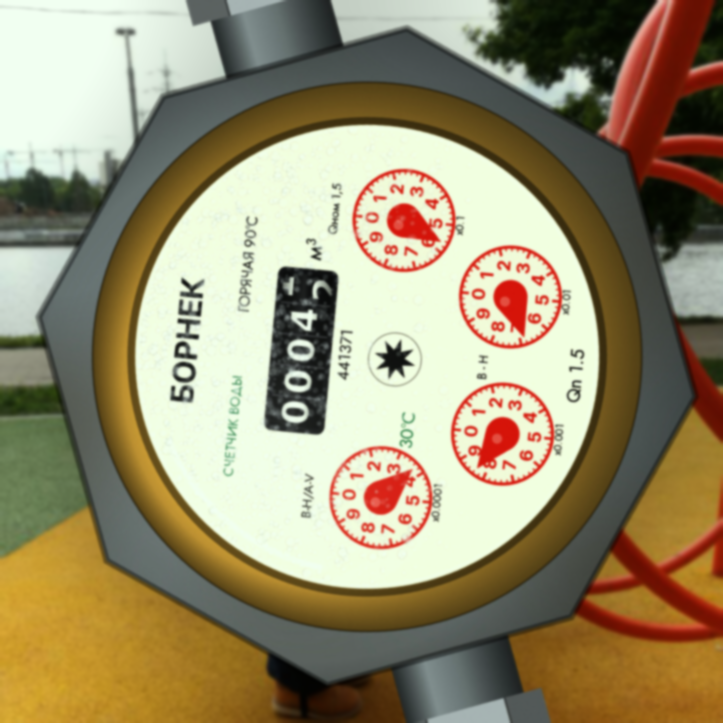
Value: 41.5683m³
